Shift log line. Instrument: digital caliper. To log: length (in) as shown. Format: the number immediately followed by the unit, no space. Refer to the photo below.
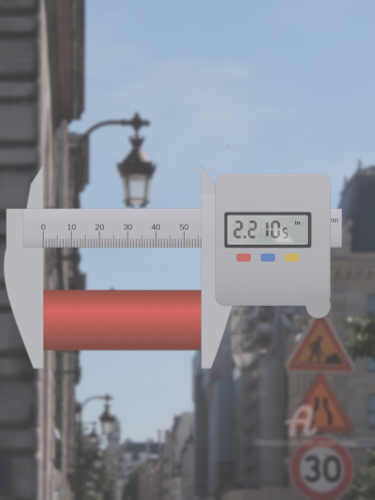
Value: 2.2105in
